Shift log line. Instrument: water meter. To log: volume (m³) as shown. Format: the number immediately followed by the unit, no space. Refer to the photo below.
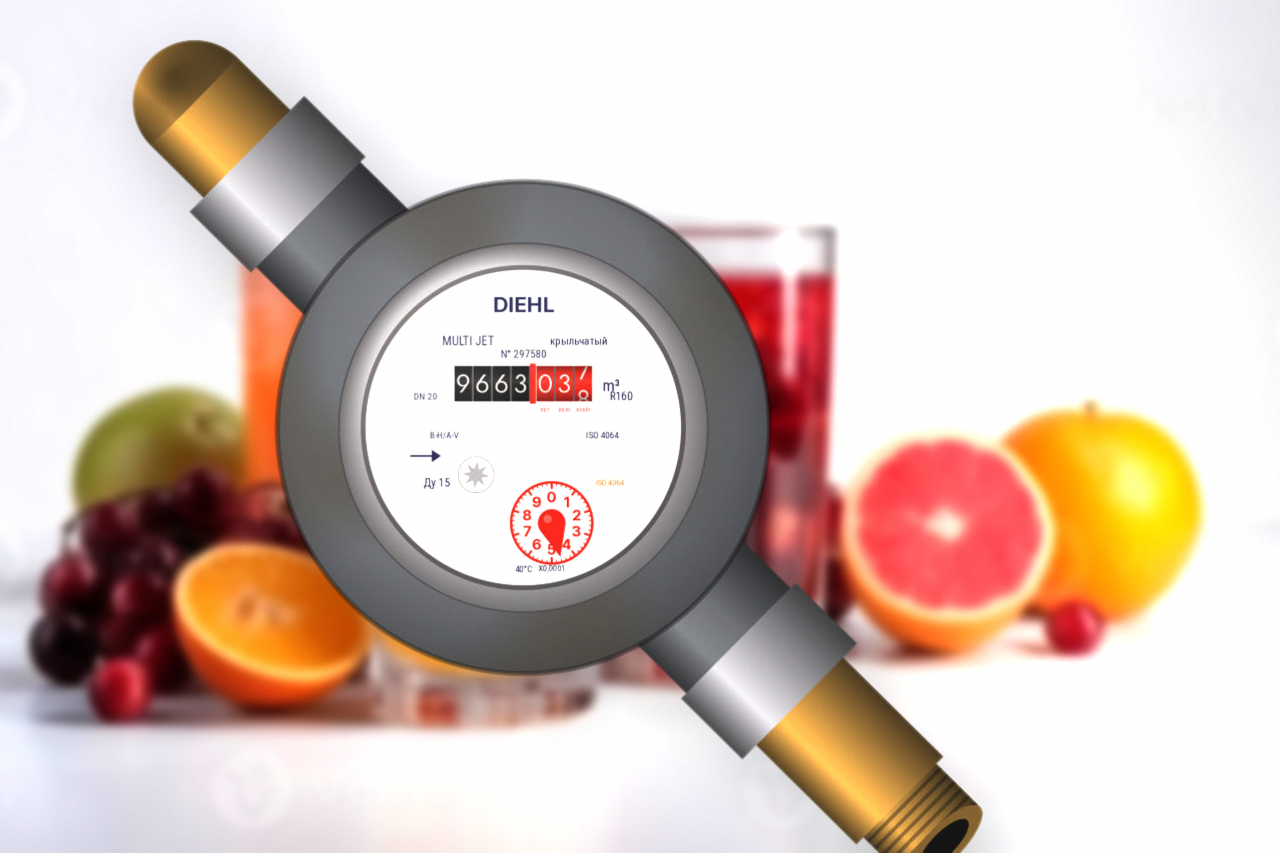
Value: 9663.0374m³
